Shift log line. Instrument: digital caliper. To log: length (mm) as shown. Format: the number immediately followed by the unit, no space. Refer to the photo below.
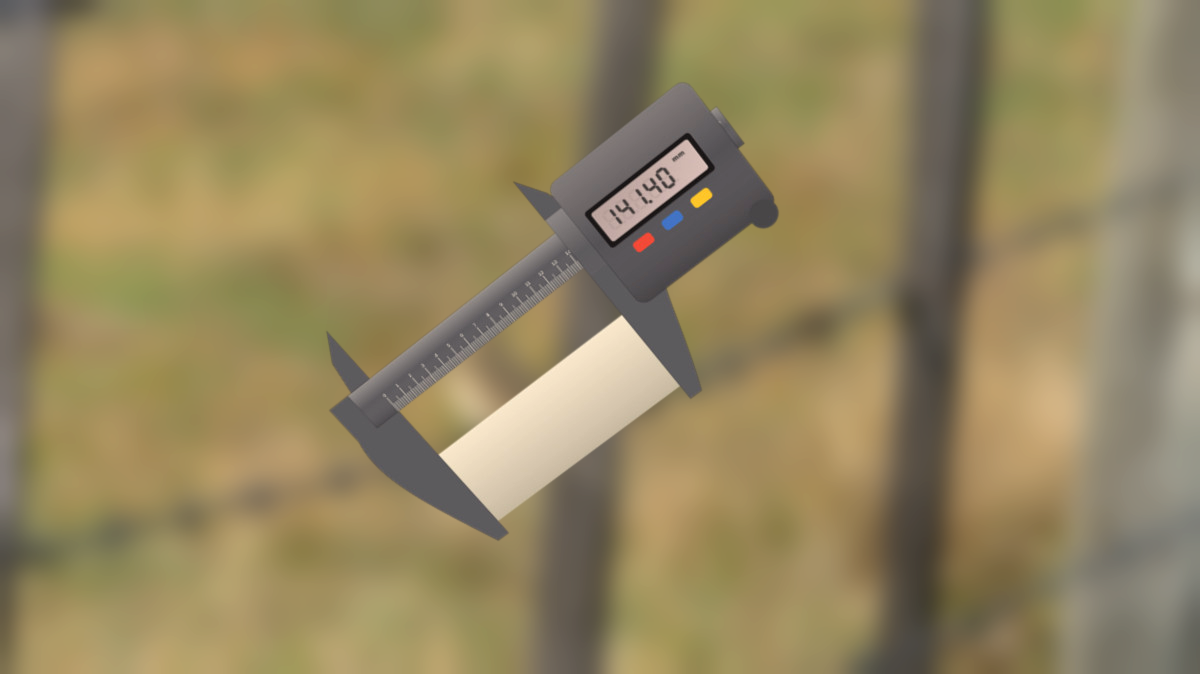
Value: 141.40mm
